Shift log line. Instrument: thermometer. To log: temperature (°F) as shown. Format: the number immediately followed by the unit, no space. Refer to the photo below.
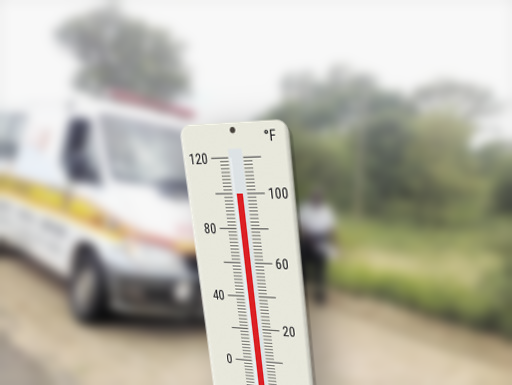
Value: 100°F
